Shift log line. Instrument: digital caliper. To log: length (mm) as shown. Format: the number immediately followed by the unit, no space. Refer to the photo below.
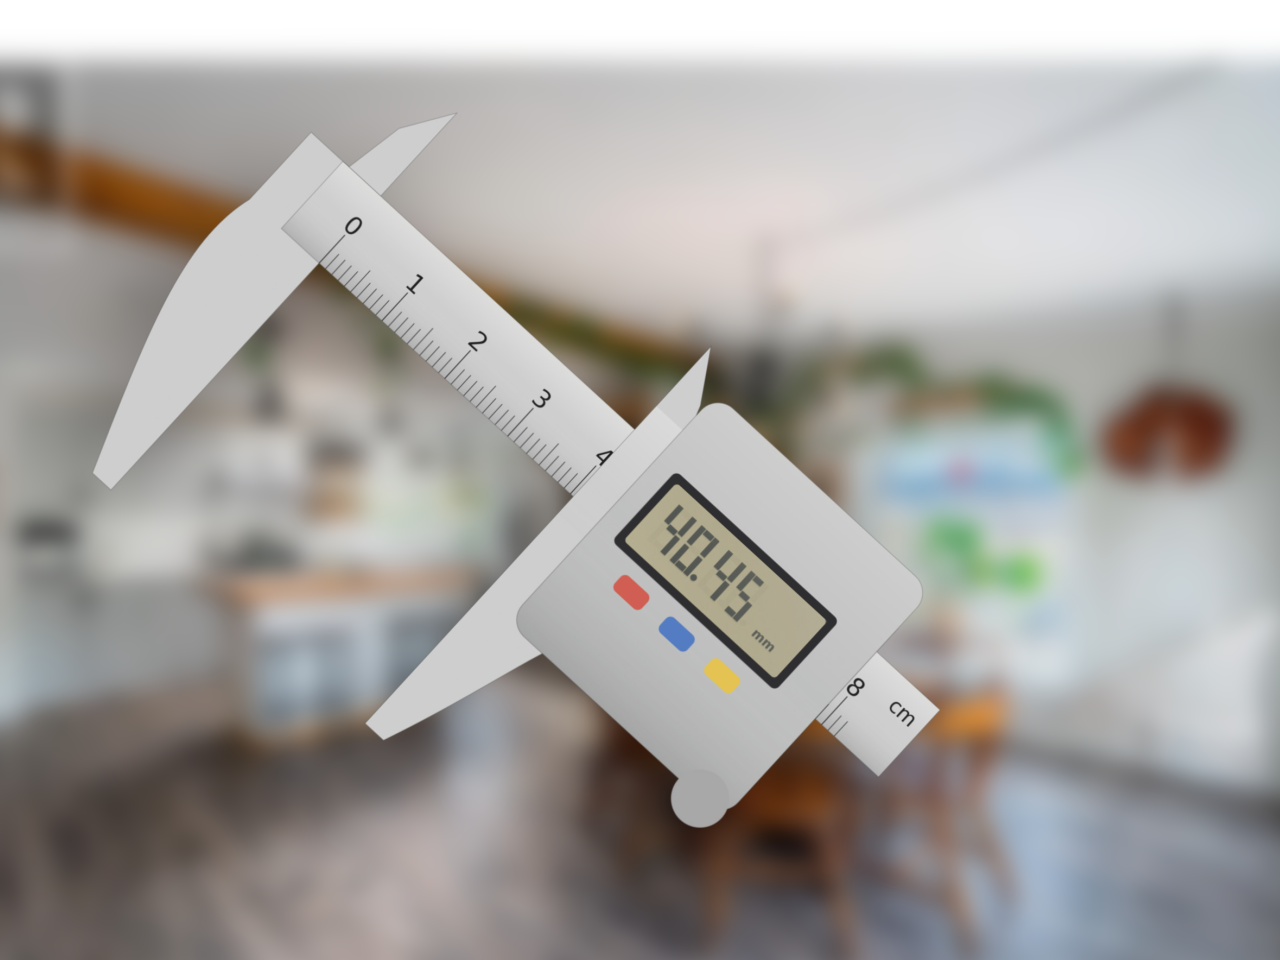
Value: 40.45mm
